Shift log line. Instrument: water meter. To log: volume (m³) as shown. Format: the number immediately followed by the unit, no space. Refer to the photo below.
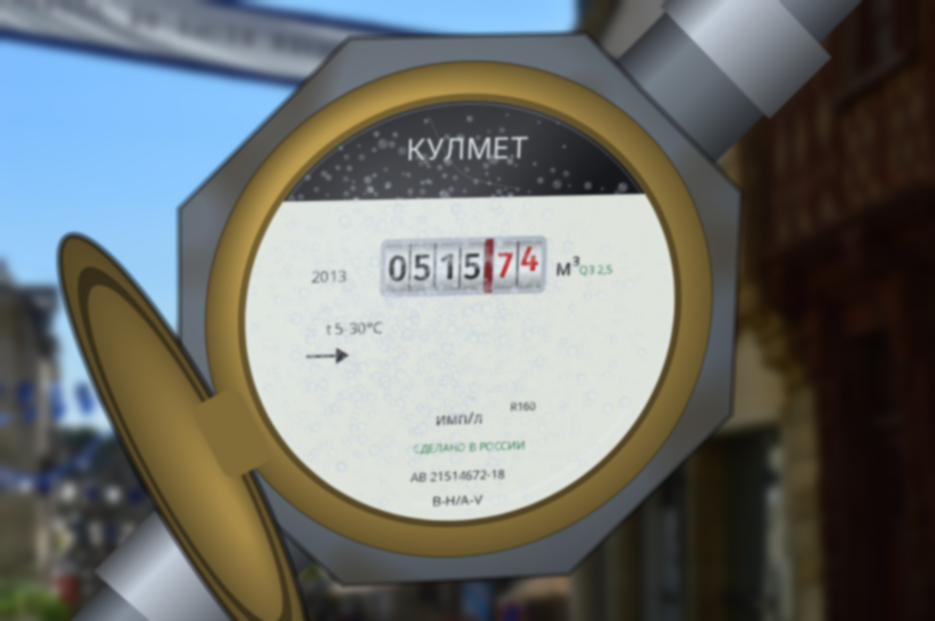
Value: 515.74m³
